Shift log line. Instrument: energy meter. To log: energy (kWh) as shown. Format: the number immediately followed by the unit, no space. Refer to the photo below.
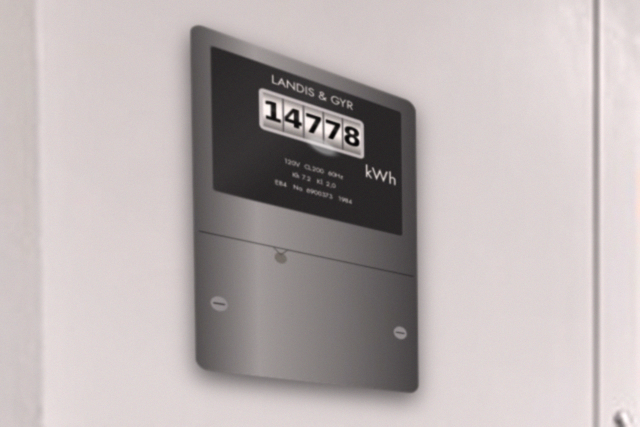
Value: 14778kWh
